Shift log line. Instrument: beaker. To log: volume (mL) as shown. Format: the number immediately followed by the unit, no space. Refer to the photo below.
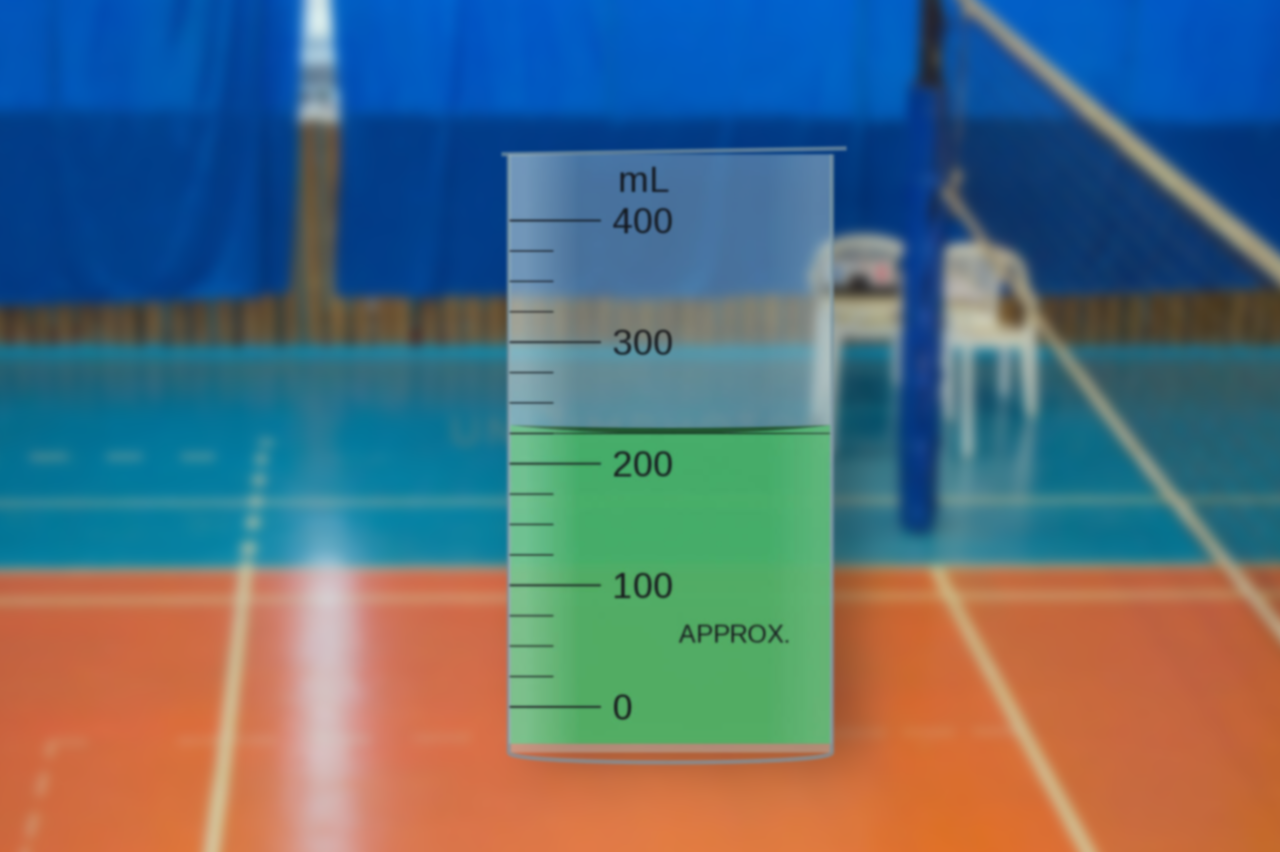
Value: 225mL
